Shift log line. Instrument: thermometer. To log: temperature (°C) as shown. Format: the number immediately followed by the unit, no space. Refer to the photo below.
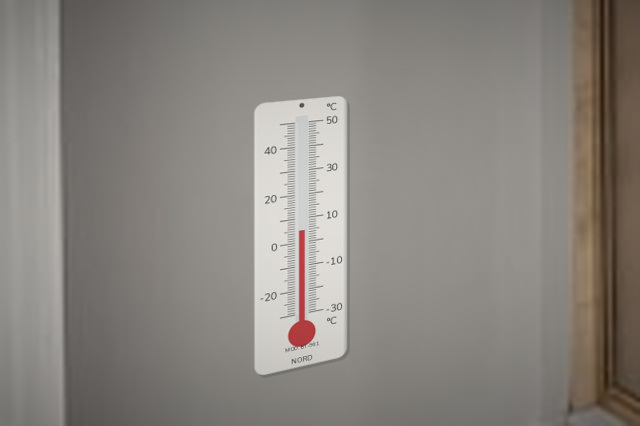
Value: 5°C
